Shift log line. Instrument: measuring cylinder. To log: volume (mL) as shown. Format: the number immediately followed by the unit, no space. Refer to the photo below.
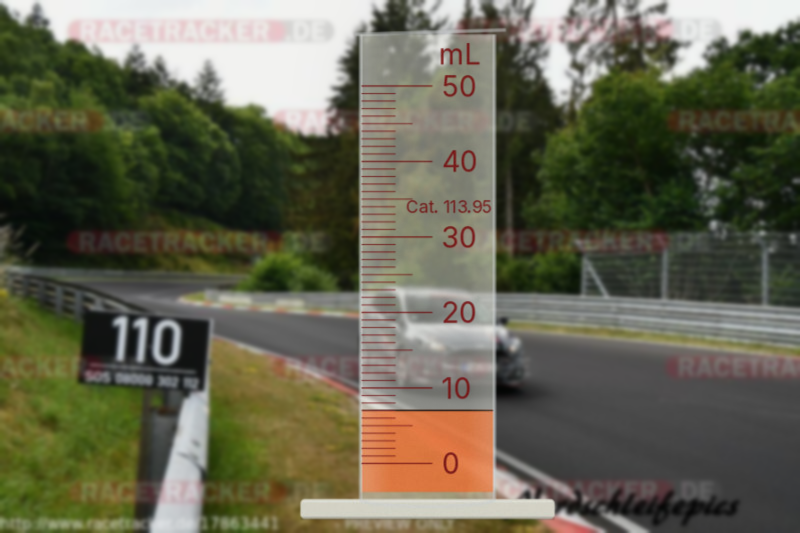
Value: 7mL
